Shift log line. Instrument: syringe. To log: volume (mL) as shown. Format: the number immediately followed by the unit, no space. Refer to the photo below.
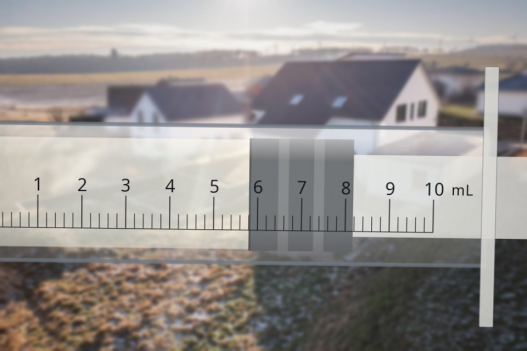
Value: 5.8mL
